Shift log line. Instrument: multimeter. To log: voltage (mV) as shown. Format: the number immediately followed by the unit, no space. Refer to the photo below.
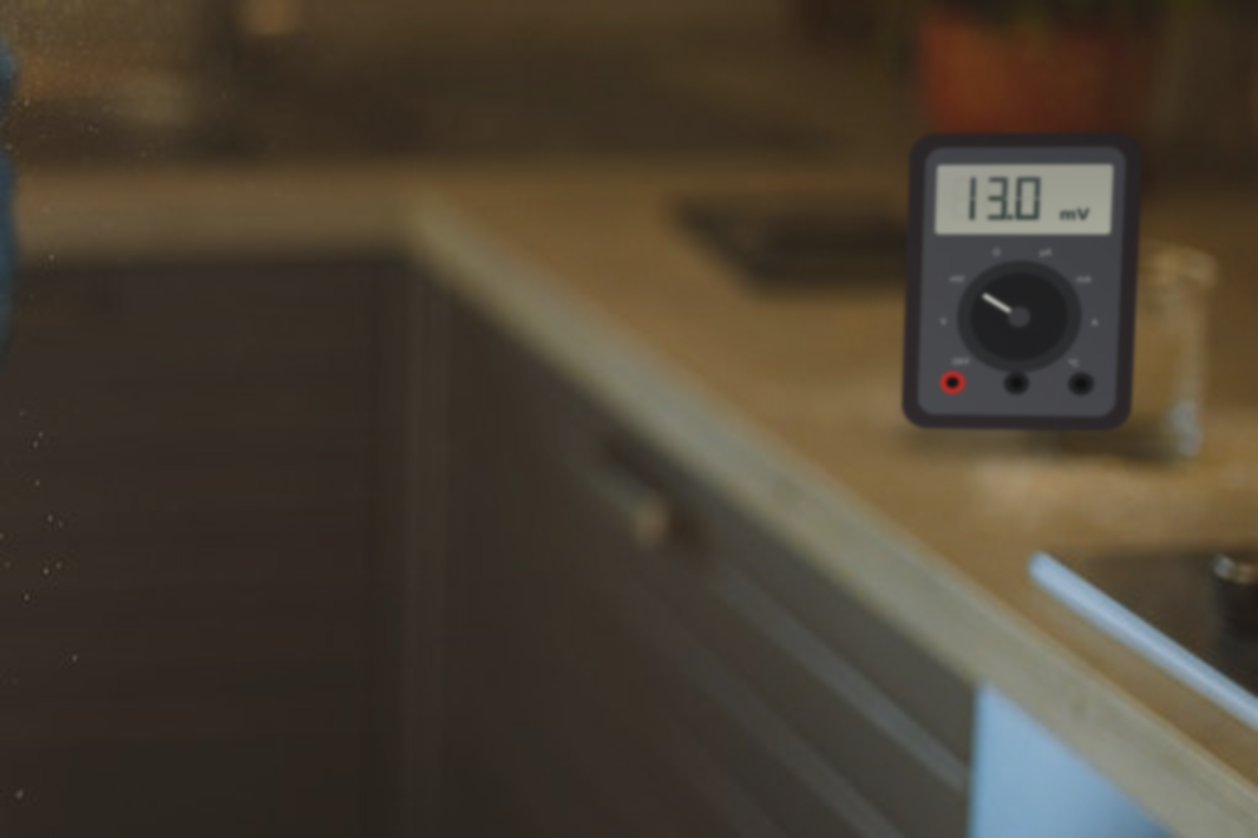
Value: 13.0mV
